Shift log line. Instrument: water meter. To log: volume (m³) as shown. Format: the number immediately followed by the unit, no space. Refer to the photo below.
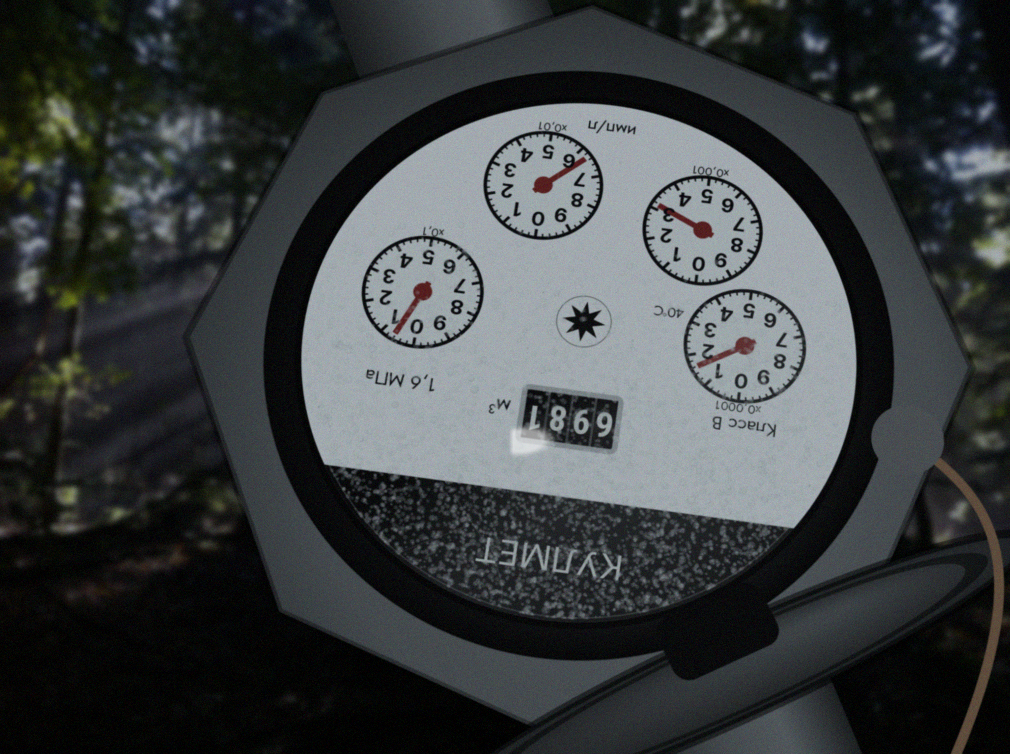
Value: 6981.0631m³
